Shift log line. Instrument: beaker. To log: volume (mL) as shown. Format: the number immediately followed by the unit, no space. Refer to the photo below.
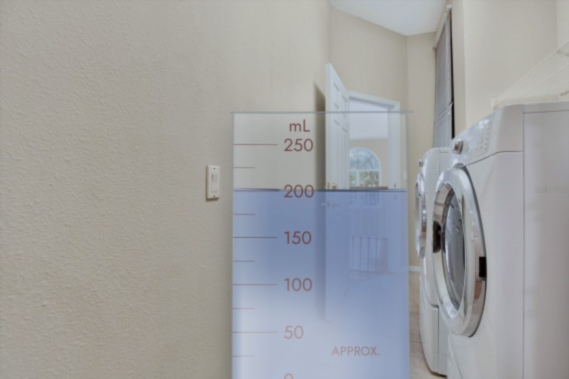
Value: 200mL
